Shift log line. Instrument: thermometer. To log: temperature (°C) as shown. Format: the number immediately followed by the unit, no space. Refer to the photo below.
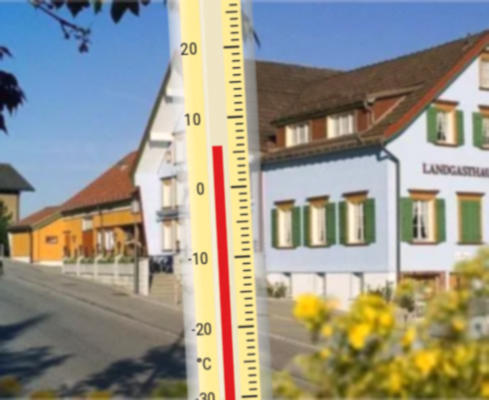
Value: 6°C
